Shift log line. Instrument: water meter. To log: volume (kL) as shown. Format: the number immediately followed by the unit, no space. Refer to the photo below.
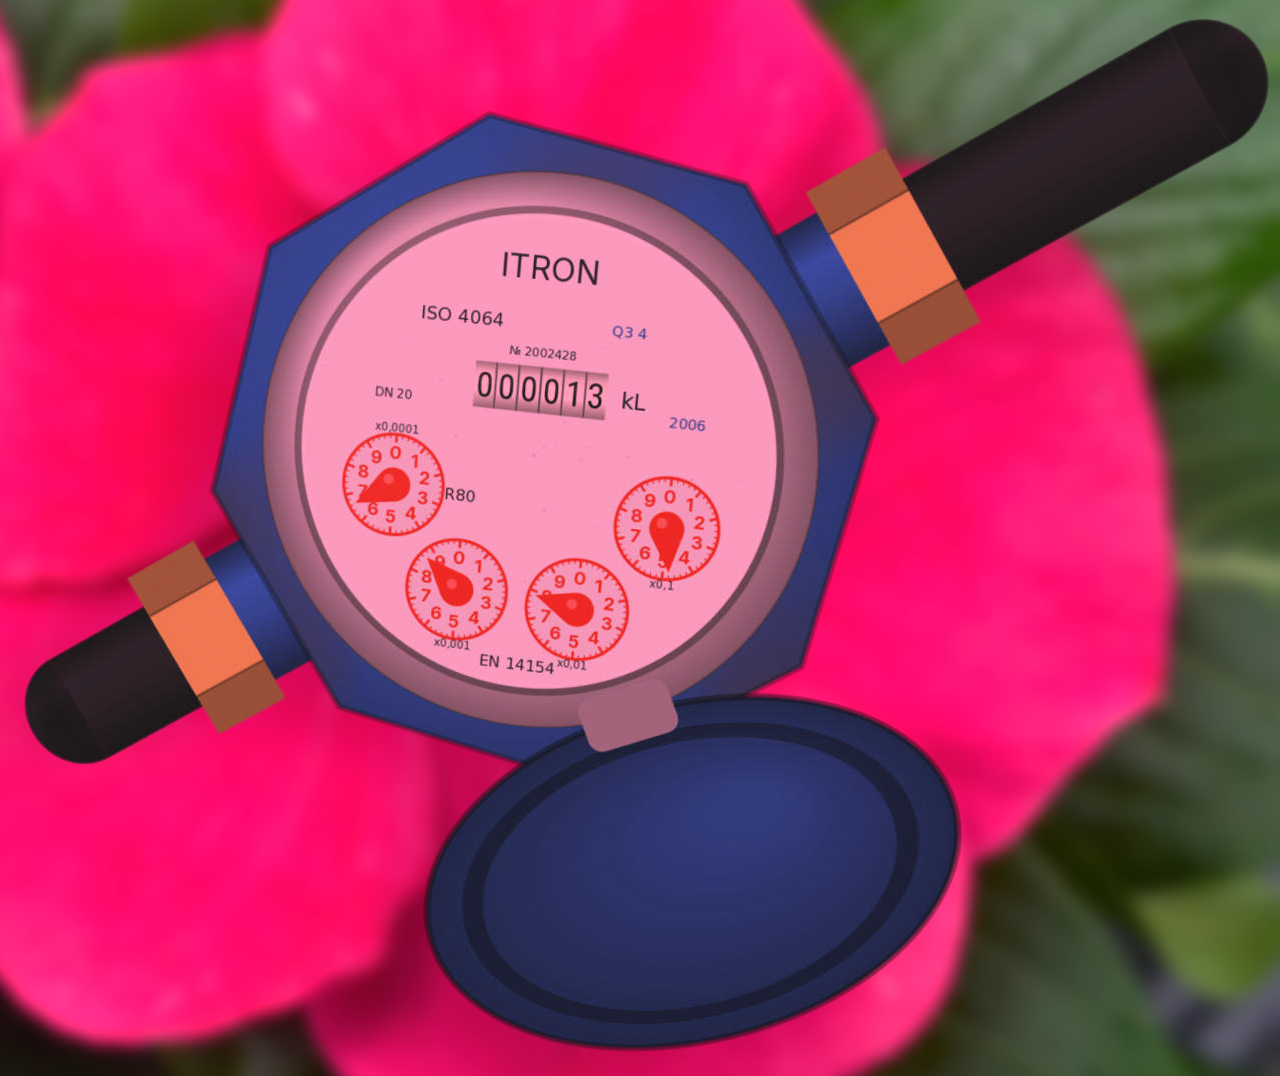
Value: 13.4786kL
